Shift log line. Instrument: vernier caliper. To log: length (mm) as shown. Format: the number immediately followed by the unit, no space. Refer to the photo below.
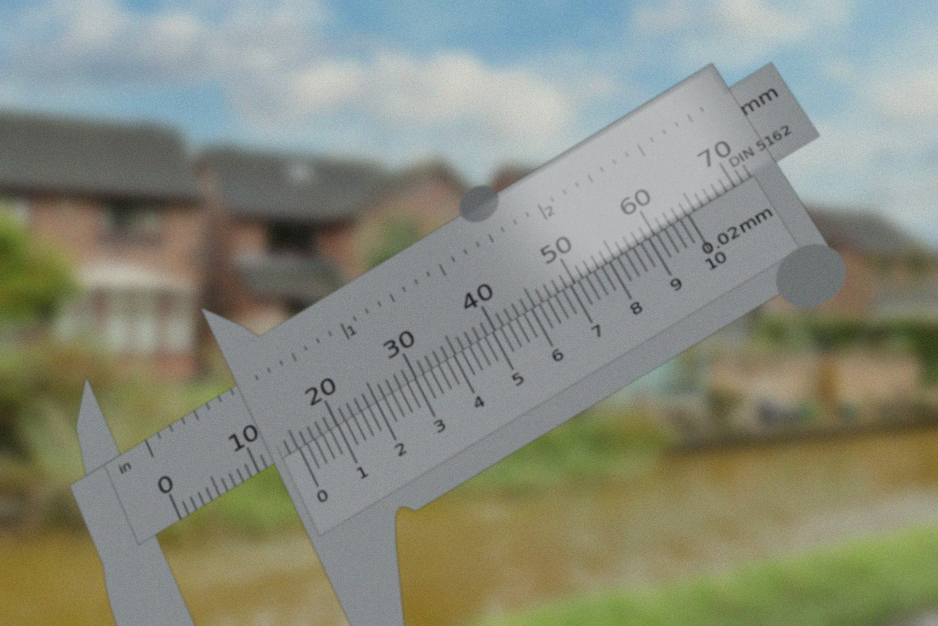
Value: 15.2mm
